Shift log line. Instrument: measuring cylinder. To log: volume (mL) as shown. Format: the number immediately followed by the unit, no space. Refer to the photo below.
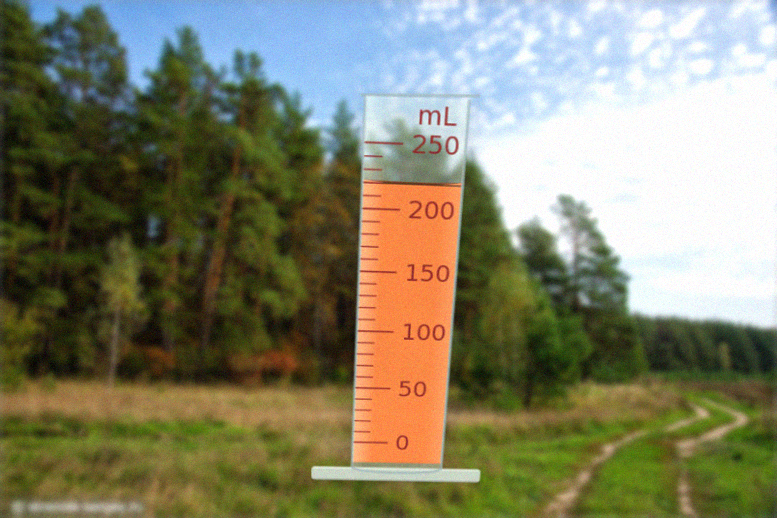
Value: 220mL
